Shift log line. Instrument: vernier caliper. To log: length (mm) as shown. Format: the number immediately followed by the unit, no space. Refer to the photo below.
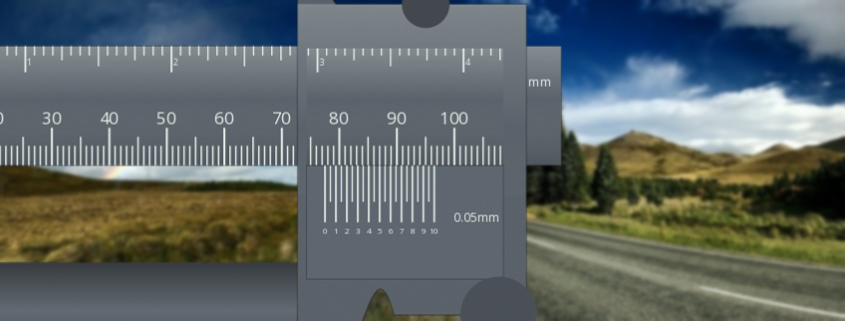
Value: 77.5mm
